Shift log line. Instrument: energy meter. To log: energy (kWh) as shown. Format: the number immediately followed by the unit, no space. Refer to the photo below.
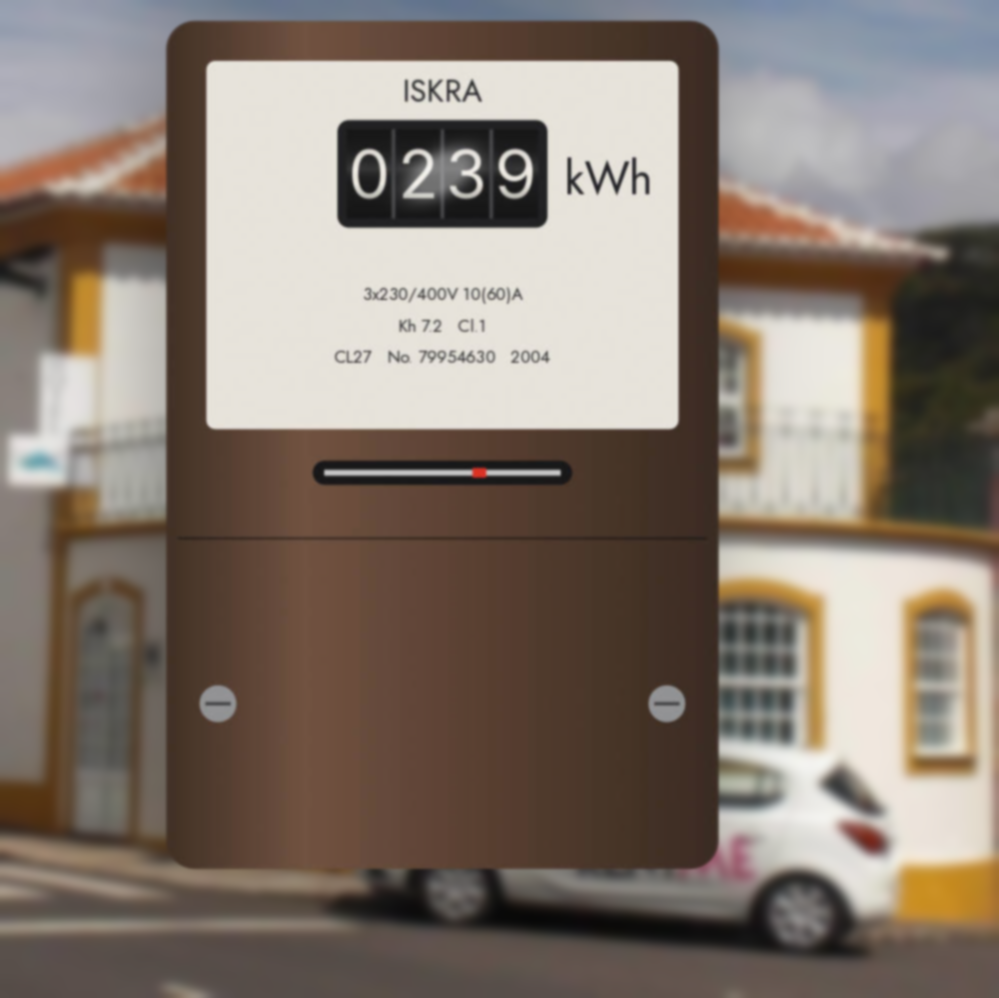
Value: 239kWh
